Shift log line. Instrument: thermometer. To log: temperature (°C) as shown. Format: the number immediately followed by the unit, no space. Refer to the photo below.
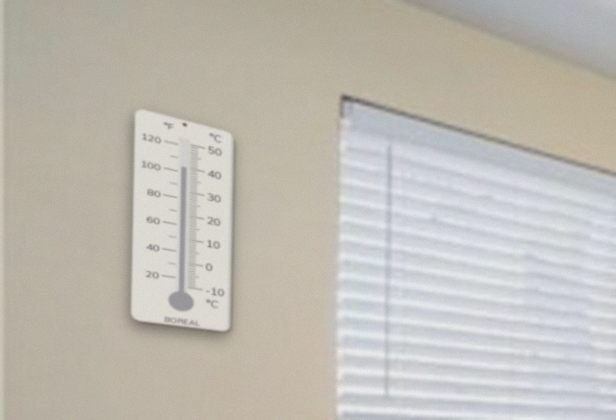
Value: 40°C
